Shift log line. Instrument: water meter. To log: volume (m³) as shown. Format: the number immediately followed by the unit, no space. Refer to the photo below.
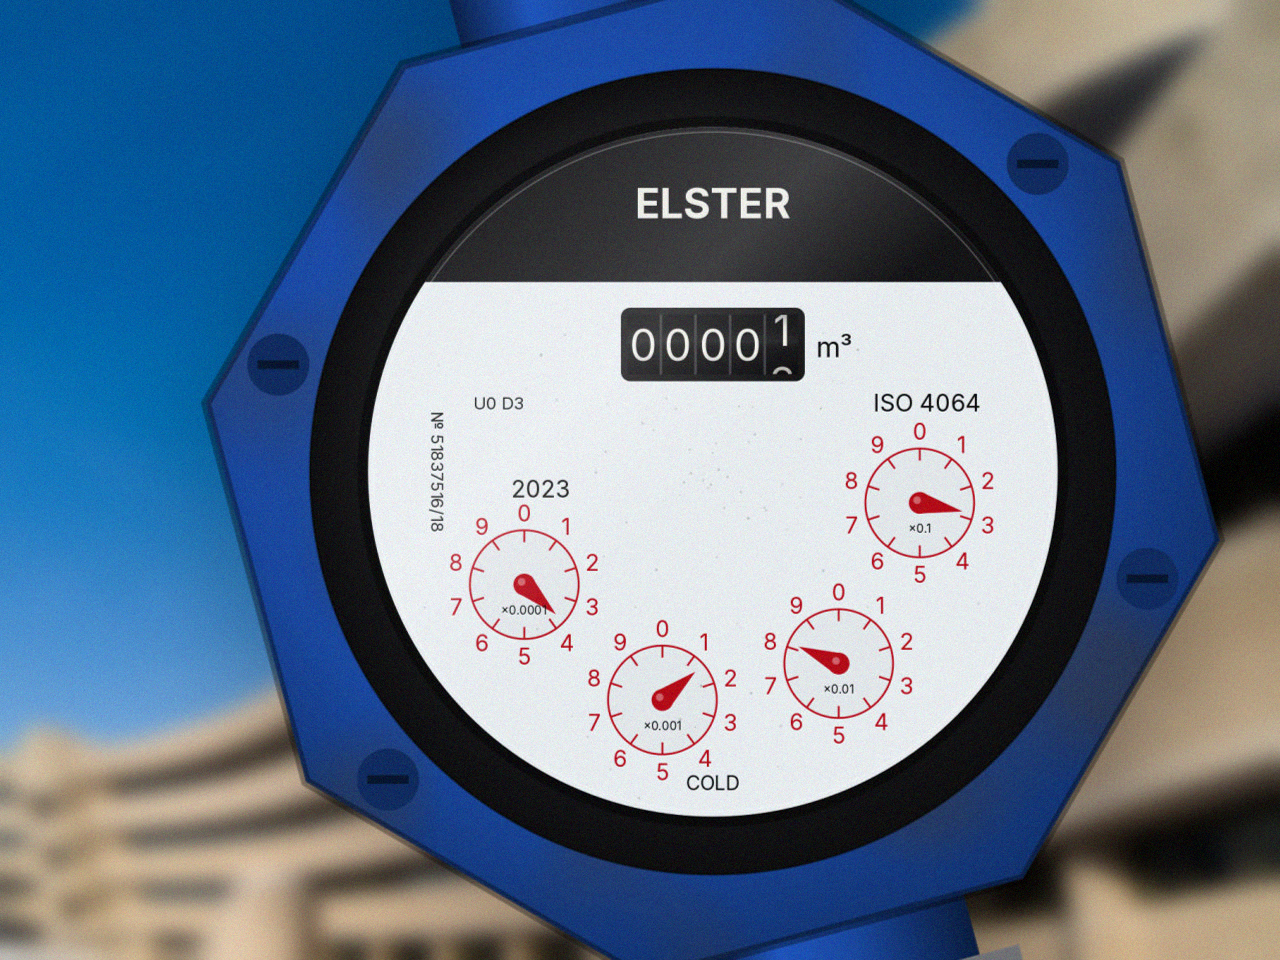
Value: 1.2813m³
